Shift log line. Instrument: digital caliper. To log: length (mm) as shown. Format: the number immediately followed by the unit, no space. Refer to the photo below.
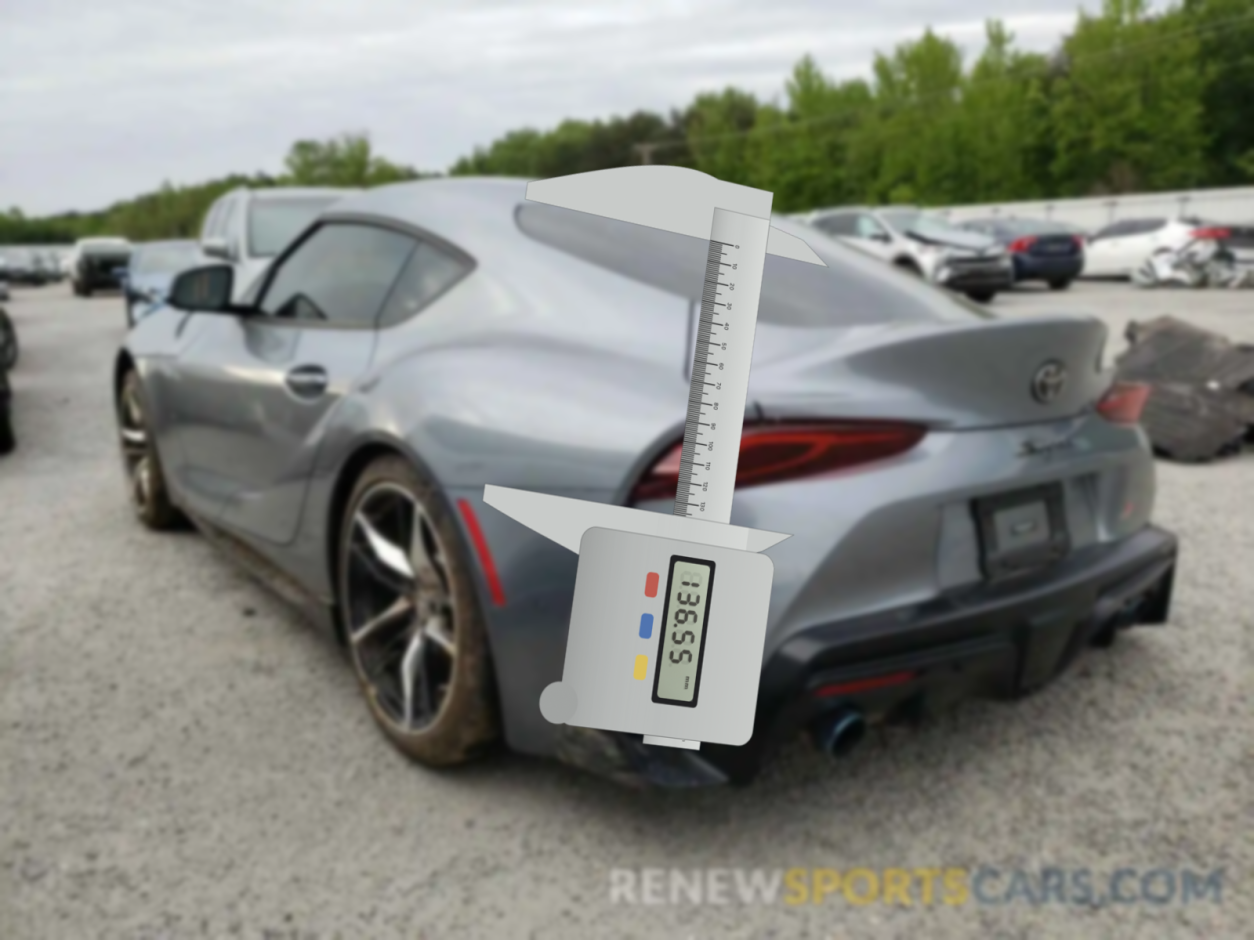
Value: 136.55mm
